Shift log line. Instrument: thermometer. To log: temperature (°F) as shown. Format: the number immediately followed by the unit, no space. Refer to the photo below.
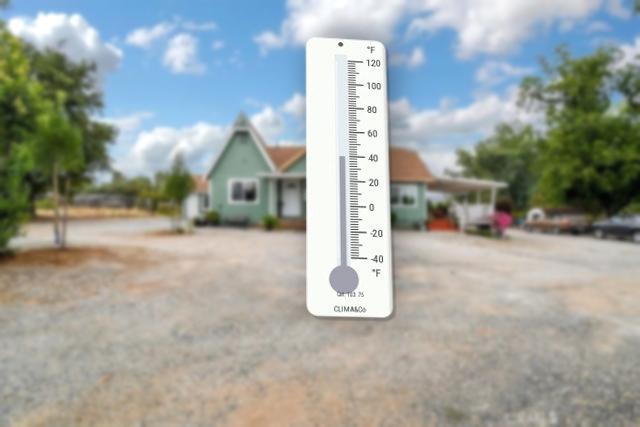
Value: 40°F
